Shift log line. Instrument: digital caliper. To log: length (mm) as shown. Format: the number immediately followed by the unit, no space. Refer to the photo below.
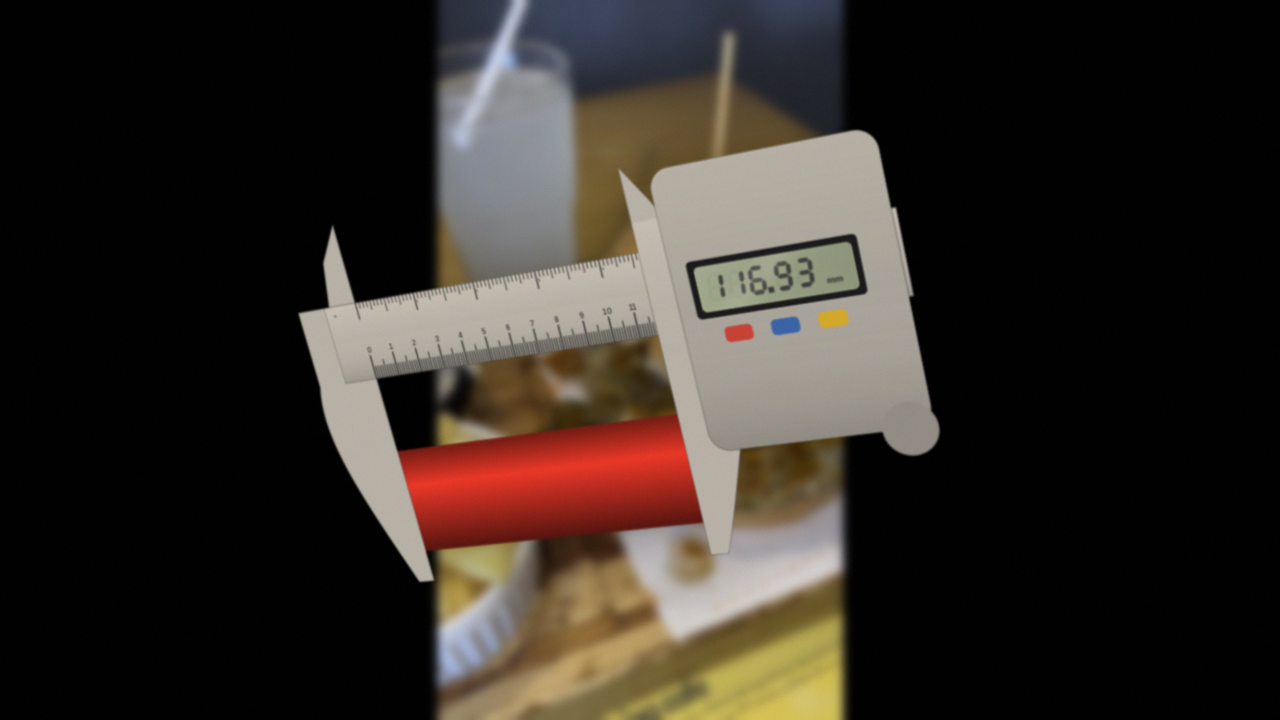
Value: 116.93mm
